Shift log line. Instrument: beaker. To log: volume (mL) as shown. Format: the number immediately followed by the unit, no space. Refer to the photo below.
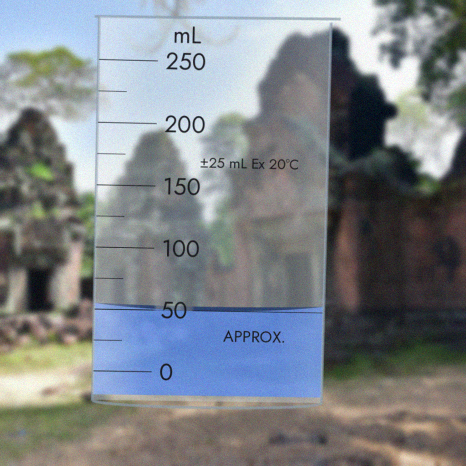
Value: 50mL
